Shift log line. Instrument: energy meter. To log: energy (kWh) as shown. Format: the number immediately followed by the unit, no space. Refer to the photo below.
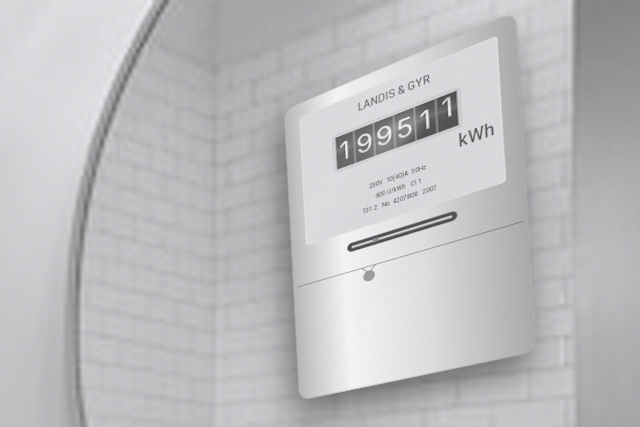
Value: 199511kWh
